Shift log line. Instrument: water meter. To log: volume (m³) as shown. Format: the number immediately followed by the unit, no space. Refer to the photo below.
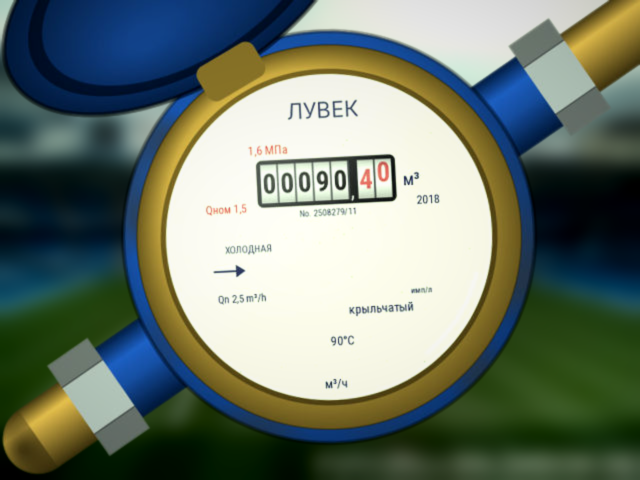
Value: 90.40m³
